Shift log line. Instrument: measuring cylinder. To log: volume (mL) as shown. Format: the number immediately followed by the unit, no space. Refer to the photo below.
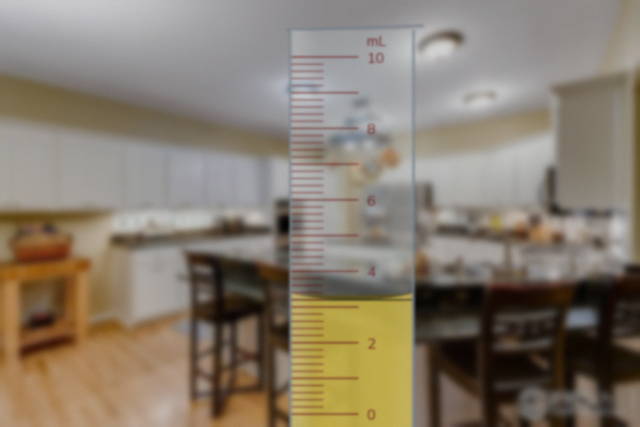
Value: 3.2mL
